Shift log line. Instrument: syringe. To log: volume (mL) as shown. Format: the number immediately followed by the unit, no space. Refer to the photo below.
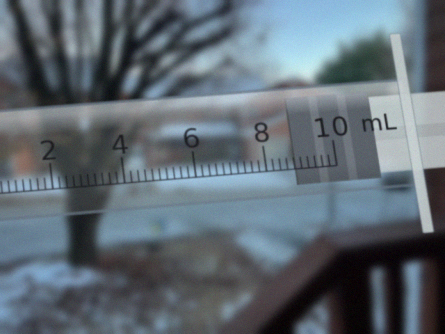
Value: 8.8mL
